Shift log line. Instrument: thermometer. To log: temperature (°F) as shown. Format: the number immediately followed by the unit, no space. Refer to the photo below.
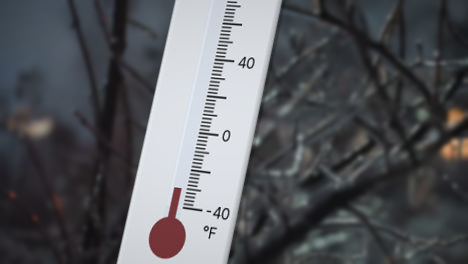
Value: -30°F
